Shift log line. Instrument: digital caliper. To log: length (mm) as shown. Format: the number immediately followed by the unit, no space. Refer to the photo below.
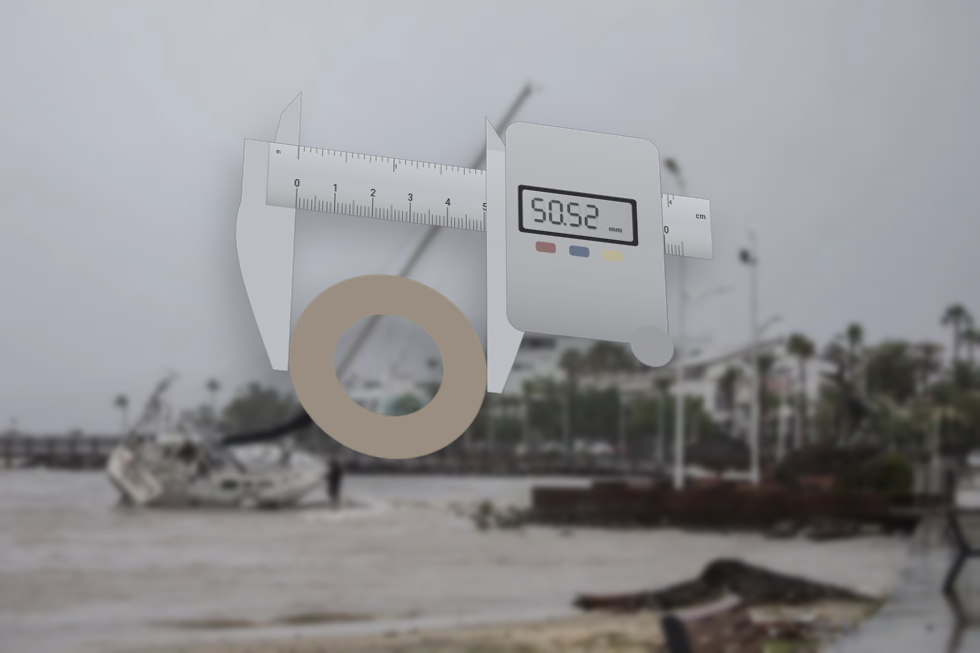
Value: 50.52mm
